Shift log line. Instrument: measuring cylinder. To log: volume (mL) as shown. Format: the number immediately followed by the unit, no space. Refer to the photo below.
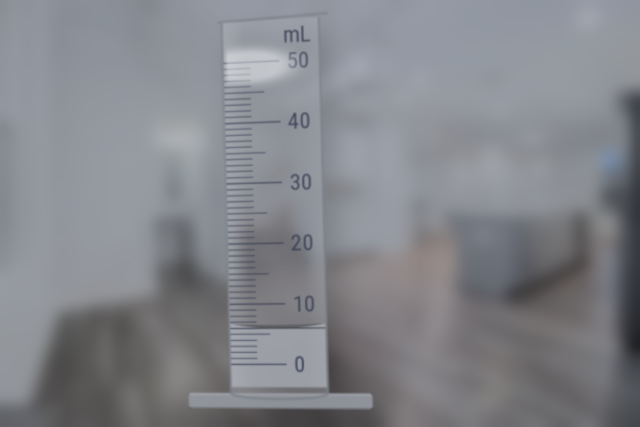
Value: 6mL
